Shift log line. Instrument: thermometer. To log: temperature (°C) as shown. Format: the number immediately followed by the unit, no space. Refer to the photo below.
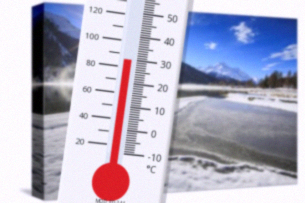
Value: 30°C
